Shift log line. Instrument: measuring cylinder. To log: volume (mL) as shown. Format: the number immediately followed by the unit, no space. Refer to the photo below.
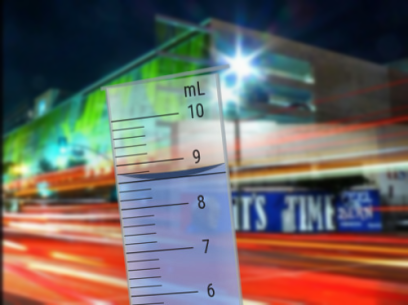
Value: 8.6mL
